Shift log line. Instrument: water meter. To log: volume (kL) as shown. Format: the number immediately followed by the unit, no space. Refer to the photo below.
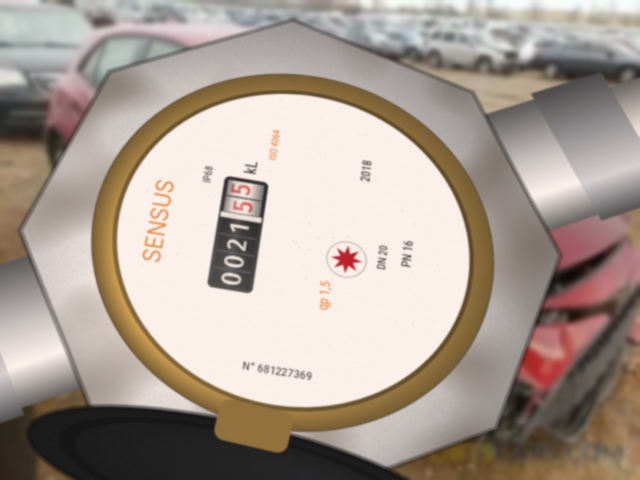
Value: 21.55kL
